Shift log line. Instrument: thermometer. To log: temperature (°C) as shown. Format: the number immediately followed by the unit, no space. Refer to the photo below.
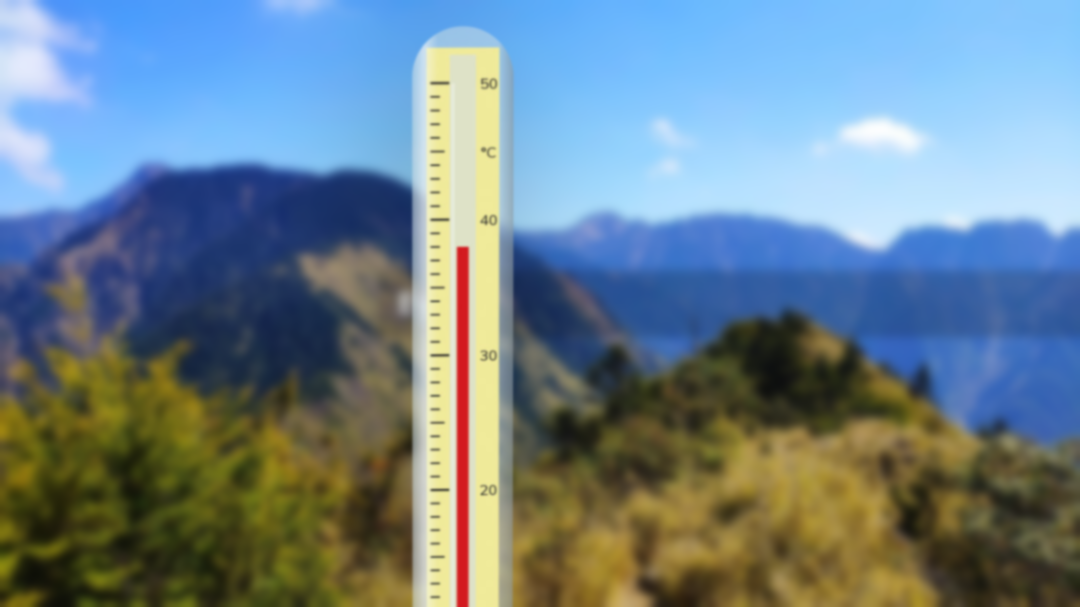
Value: 38°C
